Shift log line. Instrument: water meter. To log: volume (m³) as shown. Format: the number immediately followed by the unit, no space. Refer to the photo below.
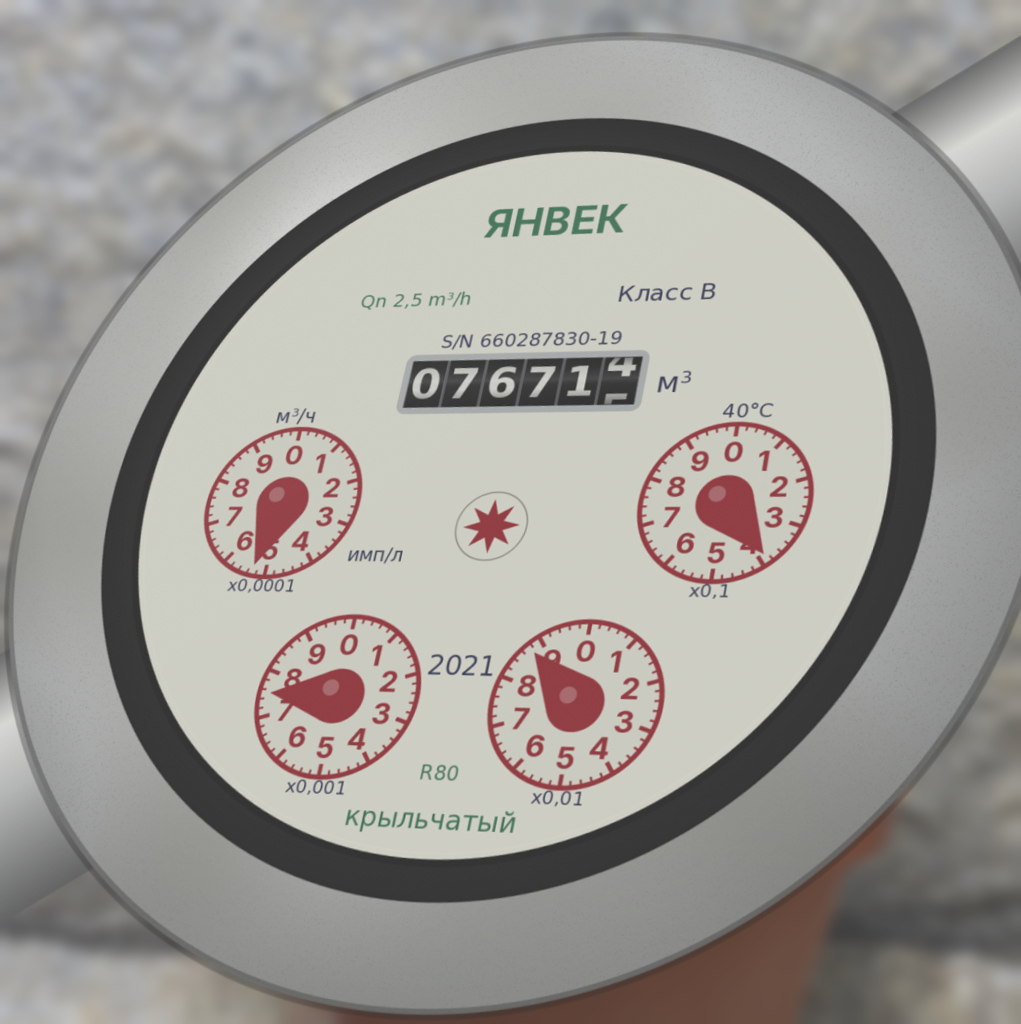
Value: 76714.3875m³
